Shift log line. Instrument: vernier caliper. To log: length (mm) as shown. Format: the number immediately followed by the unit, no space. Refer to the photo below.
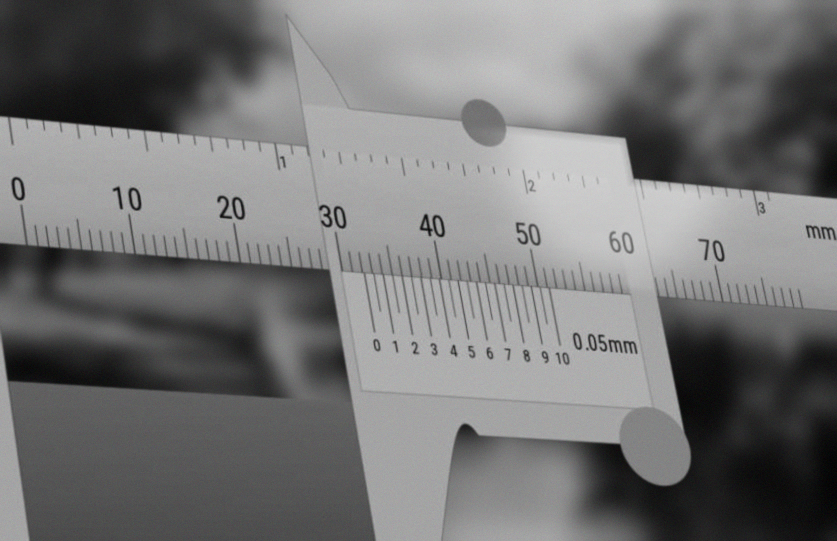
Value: 32.2mm
